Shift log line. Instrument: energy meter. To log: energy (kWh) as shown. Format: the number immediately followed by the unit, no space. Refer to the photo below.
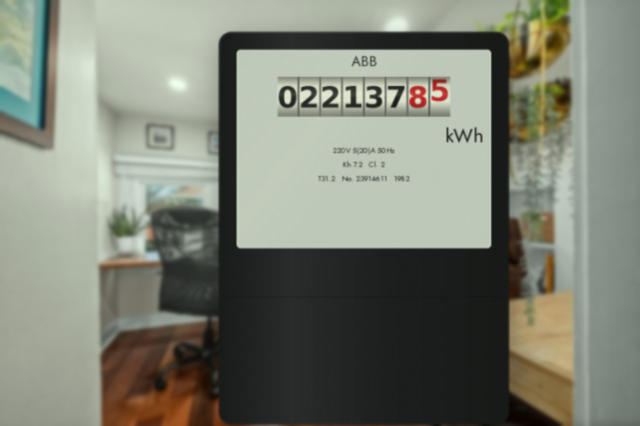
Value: 22137.85kWh
